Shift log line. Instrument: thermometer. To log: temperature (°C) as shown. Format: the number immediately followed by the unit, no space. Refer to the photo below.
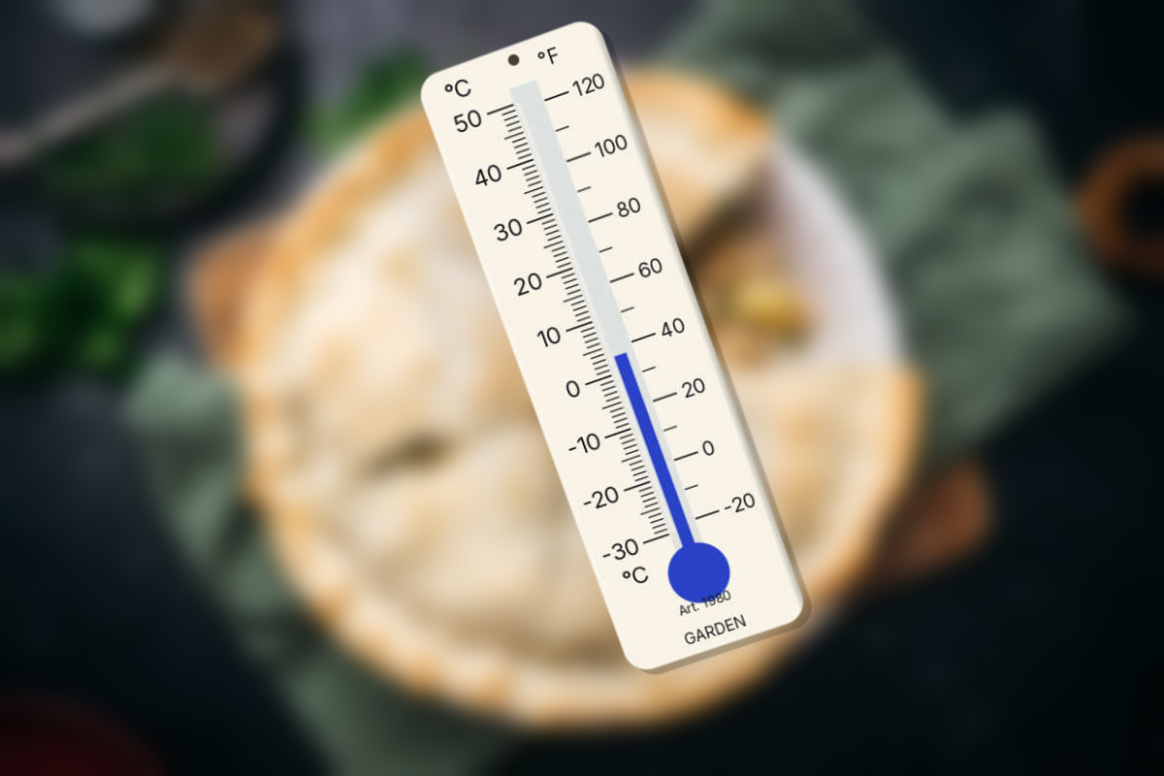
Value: 3°C
